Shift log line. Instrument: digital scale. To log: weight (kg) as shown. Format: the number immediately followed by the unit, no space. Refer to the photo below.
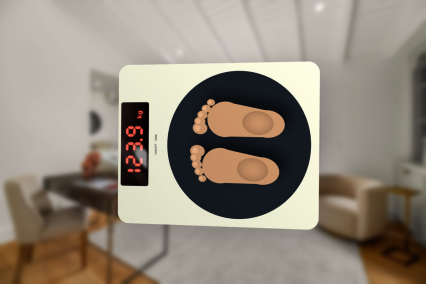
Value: 123.9kg
